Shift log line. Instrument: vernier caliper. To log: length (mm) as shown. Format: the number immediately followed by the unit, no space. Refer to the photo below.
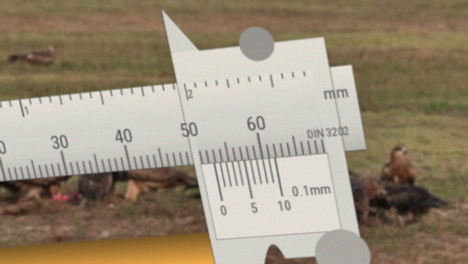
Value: 52.8mm
